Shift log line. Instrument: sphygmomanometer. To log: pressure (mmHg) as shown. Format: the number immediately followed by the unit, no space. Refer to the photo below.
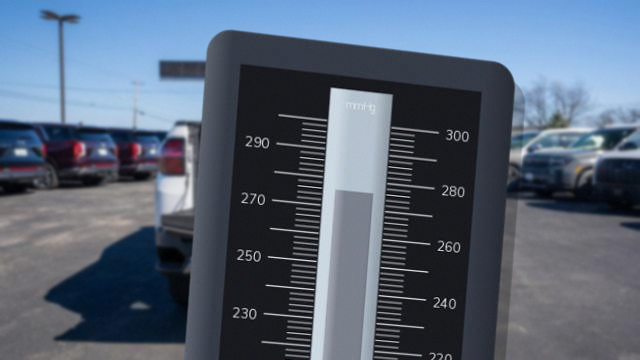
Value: 276mmHg
